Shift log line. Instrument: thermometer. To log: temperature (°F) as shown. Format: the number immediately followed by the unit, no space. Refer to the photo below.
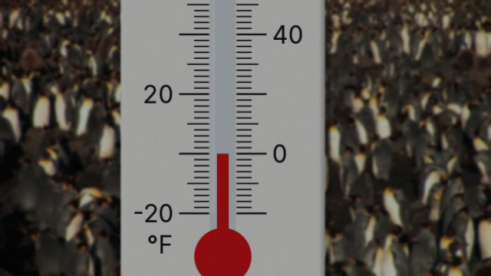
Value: 0°F
